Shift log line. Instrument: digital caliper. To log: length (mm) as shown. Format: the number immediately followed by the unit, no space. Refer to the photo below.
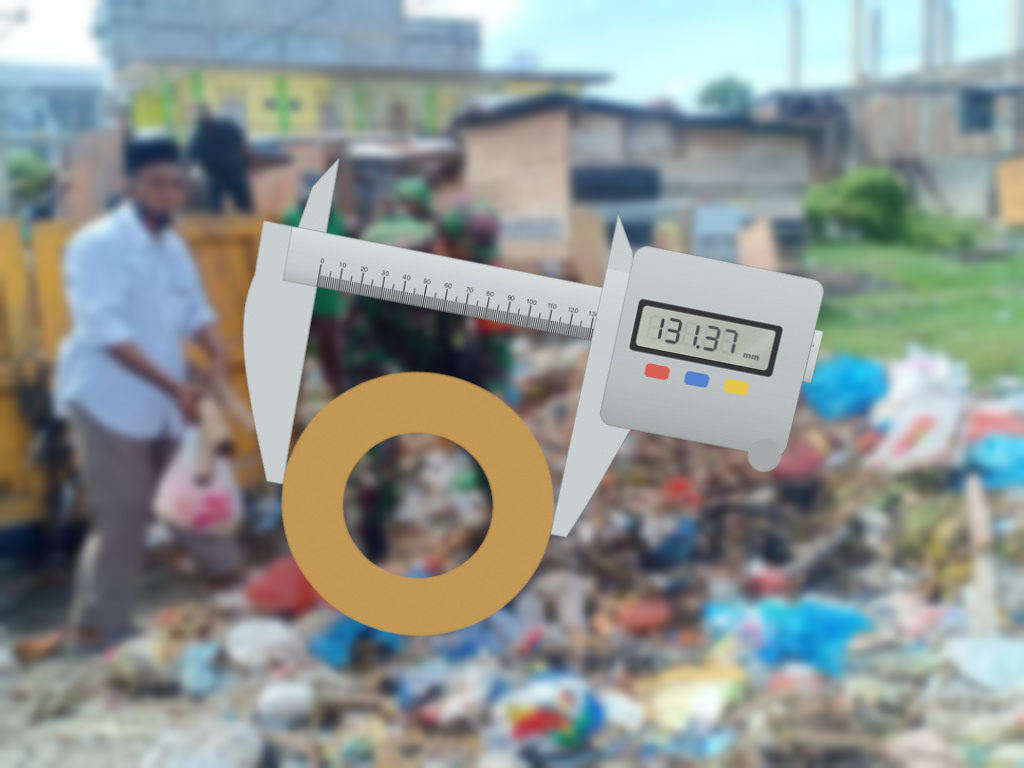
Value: 131.37mm
